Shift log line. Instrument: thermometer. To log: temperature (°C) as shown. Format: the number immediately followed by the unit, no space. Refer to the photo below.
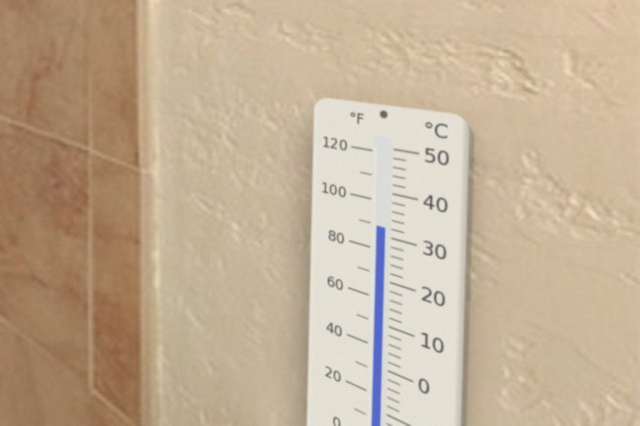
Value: 32°C
